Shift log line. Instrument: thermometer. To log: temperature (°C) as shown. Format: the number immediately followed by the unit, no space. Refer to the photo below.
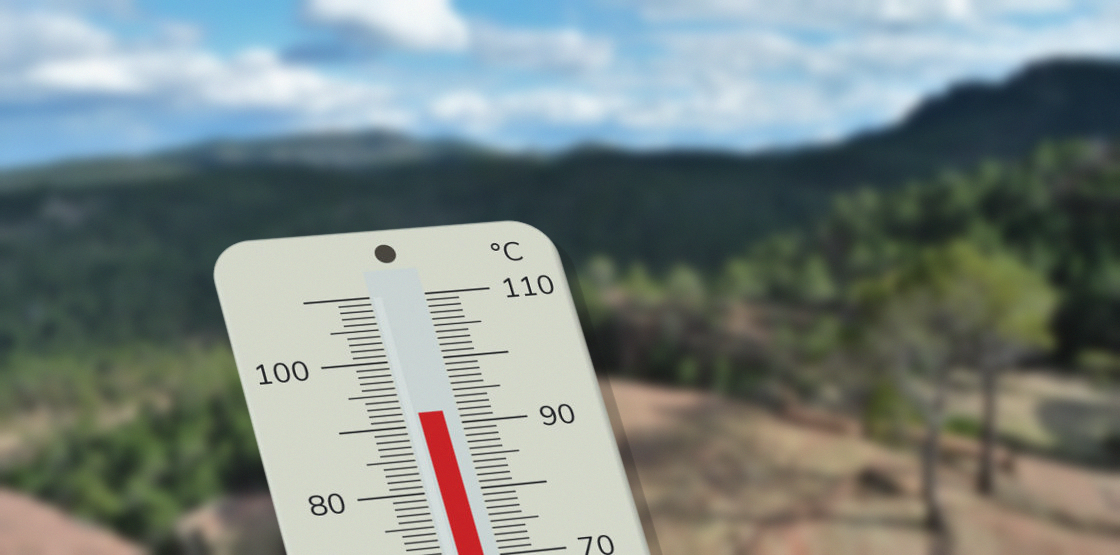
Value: 92°C
